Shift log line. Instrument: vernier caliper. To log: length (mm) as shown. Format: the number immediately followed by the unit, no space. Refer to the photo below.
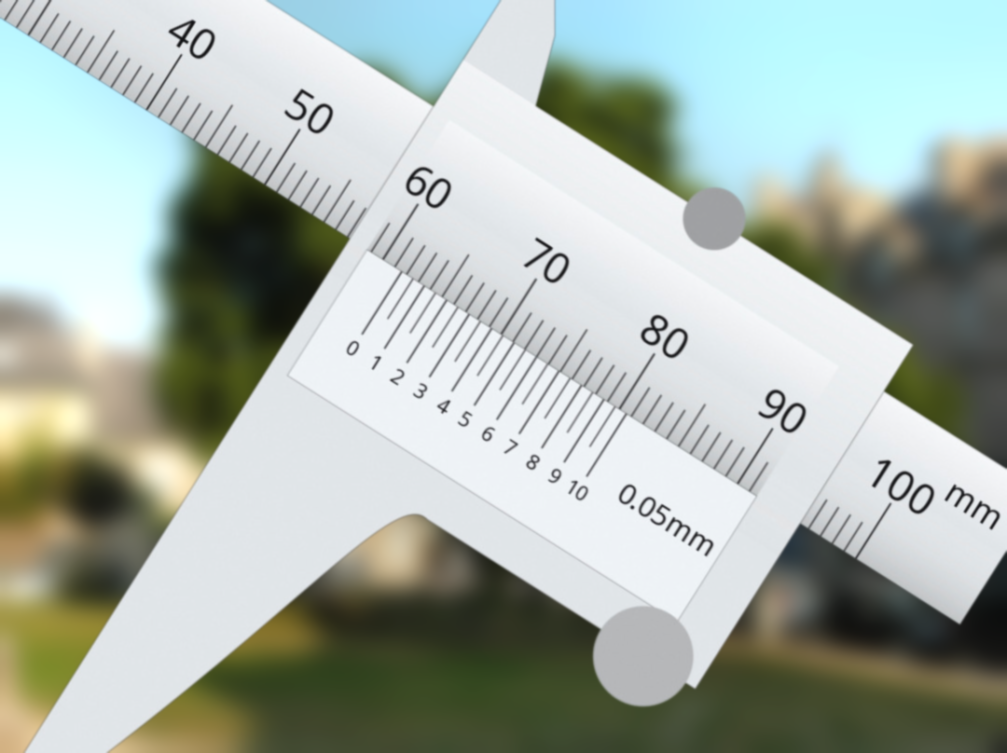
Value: 61.6mm
